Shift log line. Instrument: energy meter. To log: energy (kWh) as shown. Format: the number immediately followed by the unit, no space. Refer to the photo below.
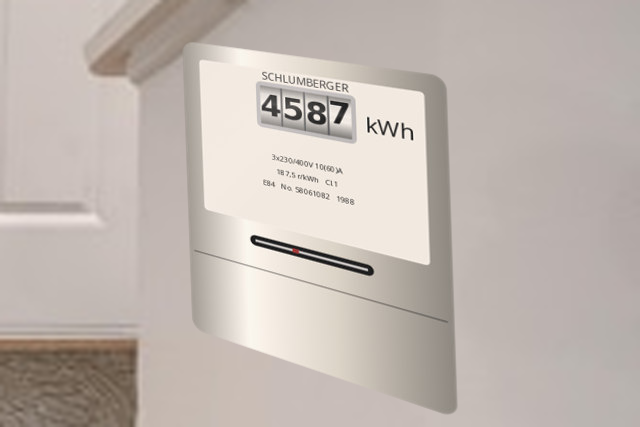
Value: 4587kWh
